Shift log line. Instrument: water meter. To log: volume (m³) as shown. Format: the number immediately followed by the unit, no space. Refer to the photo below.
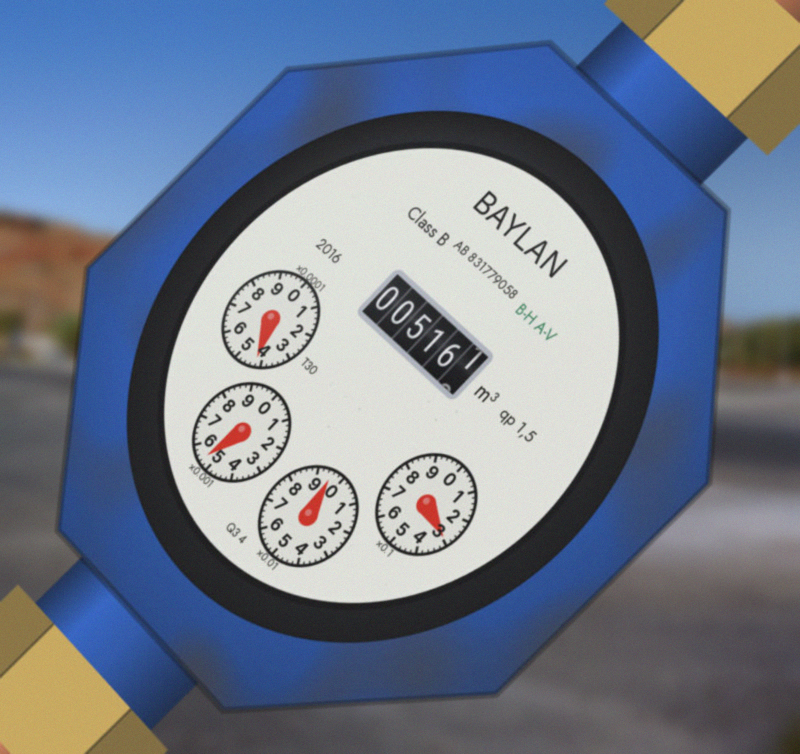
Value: 5161.2954m³
